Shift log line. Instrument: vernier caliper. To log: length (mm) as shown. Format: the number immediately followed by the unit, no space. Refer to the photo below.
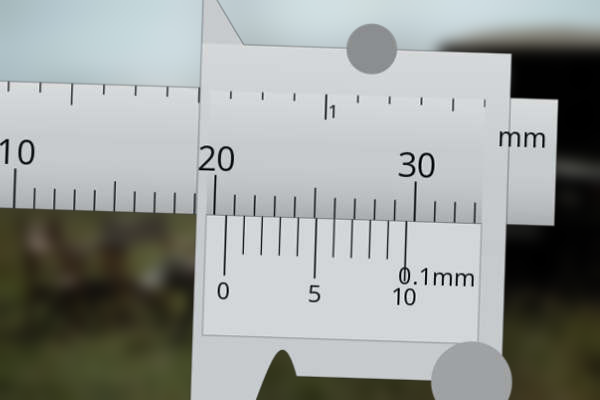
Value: 20.6mm
